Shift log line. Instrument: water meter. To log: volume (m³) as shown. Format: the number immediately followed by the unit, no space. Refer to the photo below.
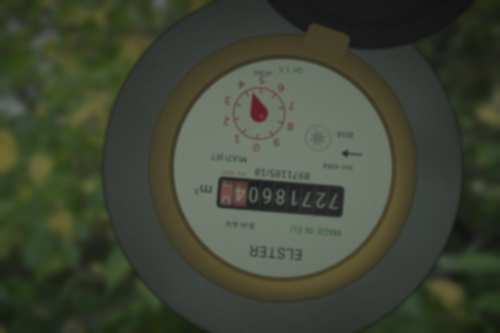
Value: 7271860.464m³
